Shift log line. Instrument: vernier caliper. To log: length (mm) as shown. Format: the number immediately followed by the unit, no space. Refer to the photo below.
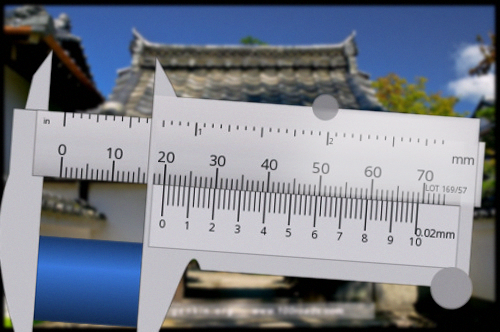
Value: 20.0mm
